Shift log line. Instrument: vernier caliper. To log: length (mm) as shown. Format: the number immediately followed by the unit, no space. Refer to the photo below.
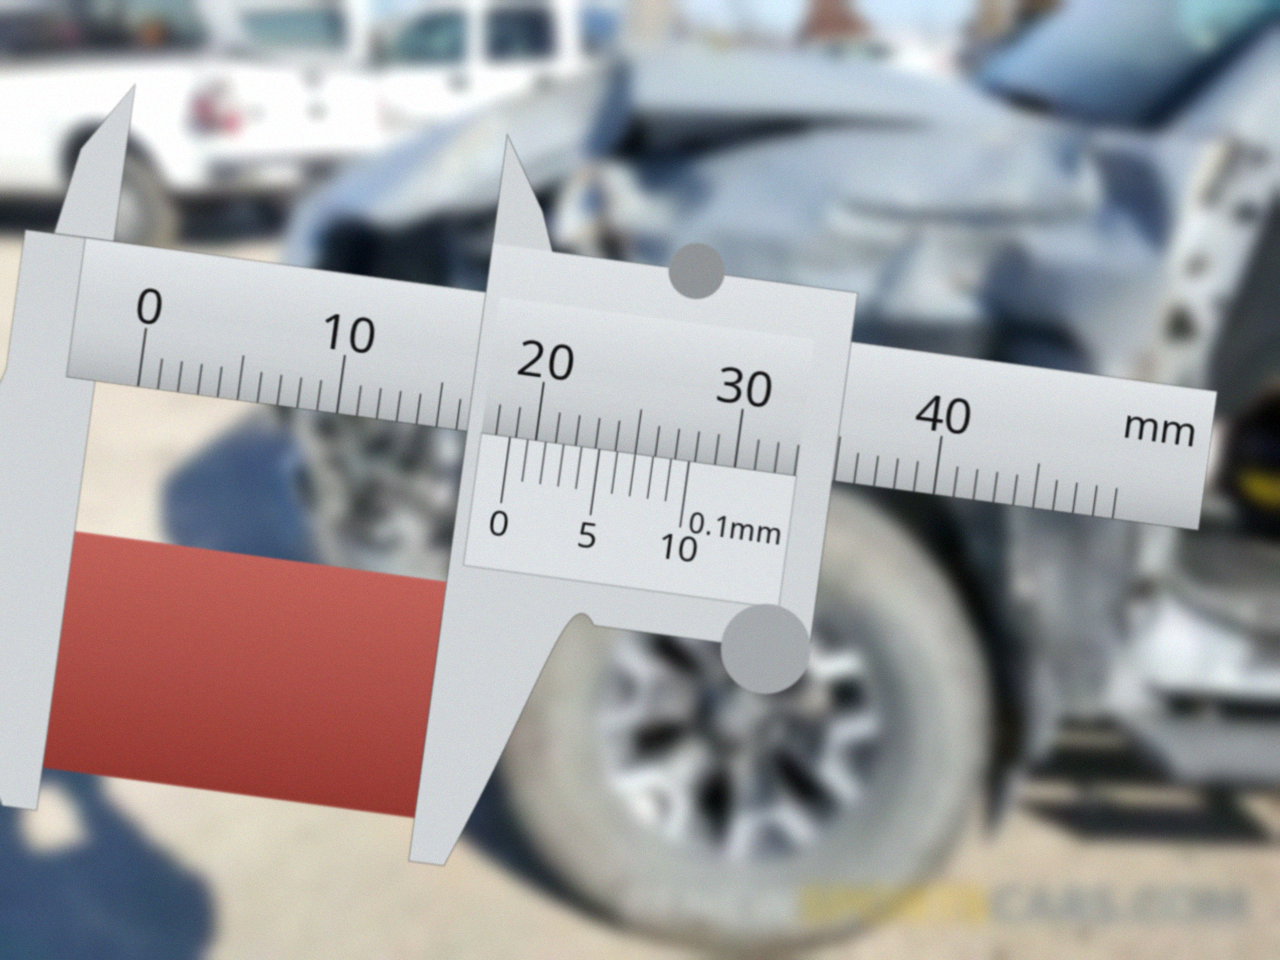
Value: 18.7mm
